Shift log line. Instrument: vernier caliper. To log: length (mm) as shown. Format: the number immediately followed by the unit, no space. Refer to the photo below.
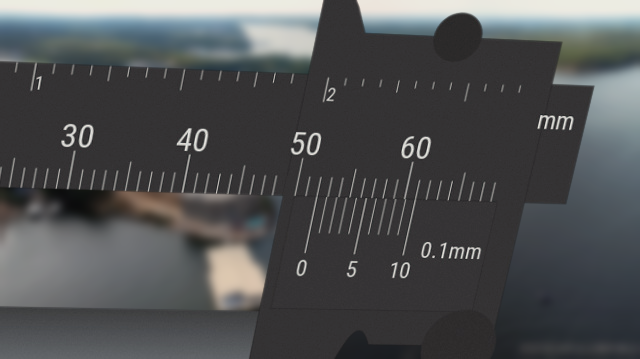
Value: 52.0mm
